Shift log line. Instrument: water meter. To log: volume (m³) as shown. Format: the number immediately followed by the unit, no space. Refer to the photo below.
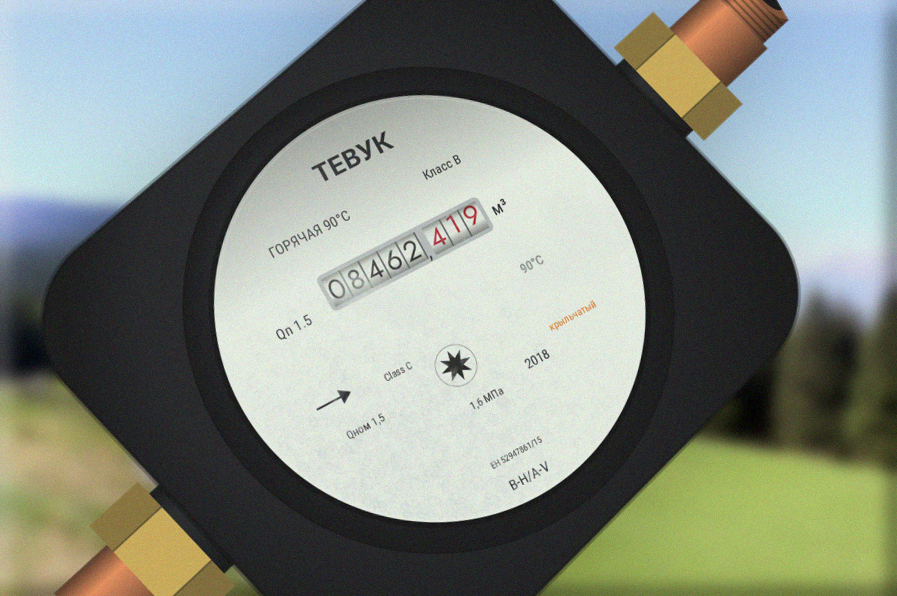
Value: 8462.419m³
